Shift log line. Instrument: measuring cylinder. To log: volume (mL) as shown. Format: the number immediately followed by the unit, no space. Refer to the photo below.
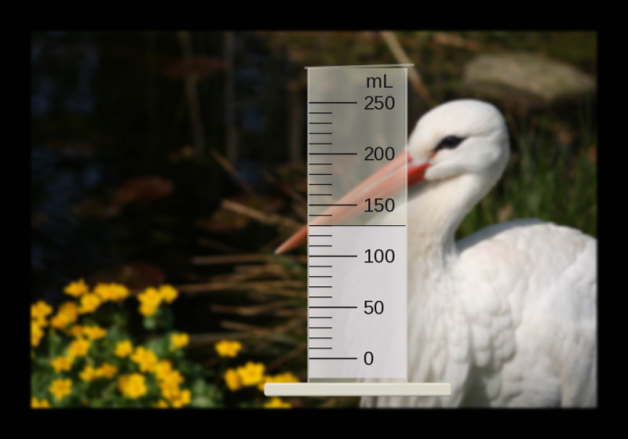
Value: 130mL
